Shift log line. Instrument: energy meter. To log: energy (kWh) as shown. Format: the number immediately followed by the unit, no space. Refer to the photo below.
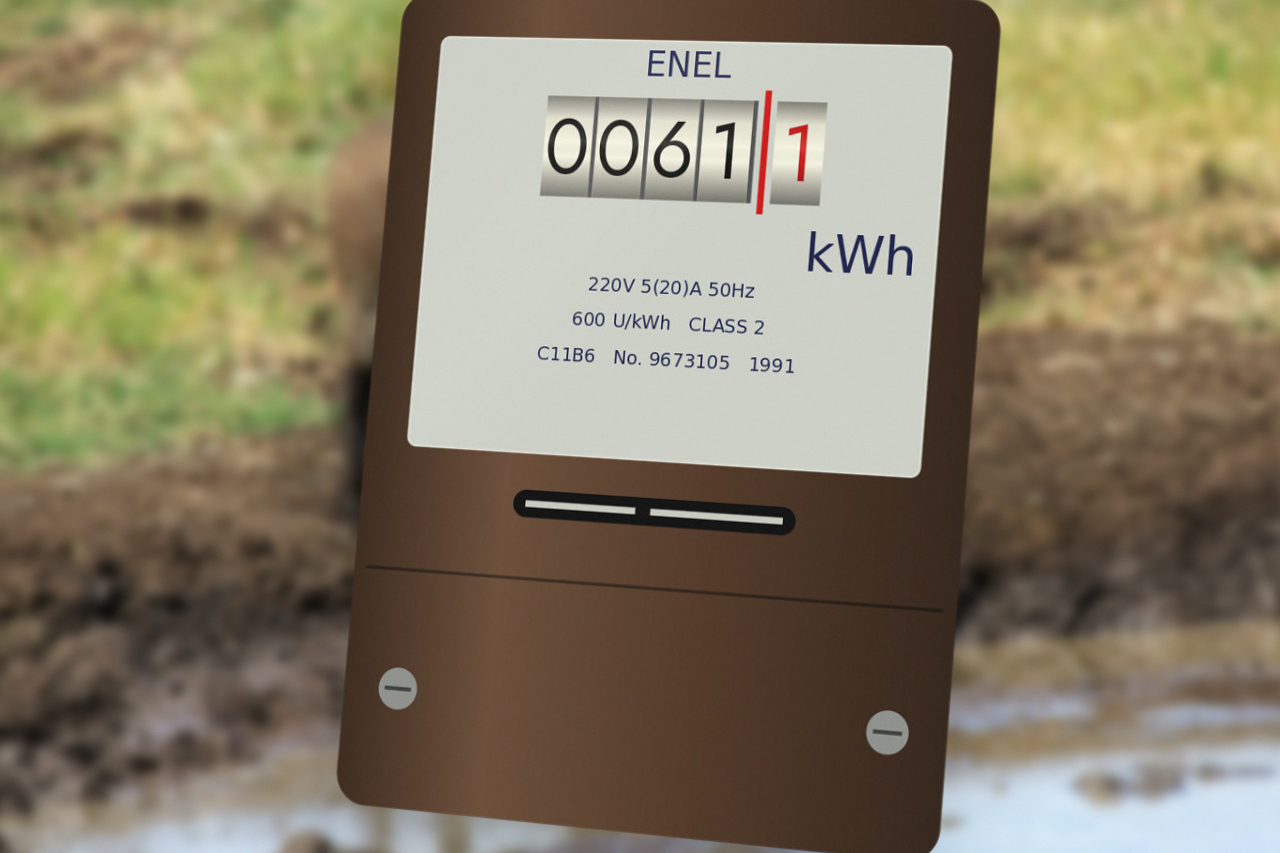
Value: 61.1kWh
